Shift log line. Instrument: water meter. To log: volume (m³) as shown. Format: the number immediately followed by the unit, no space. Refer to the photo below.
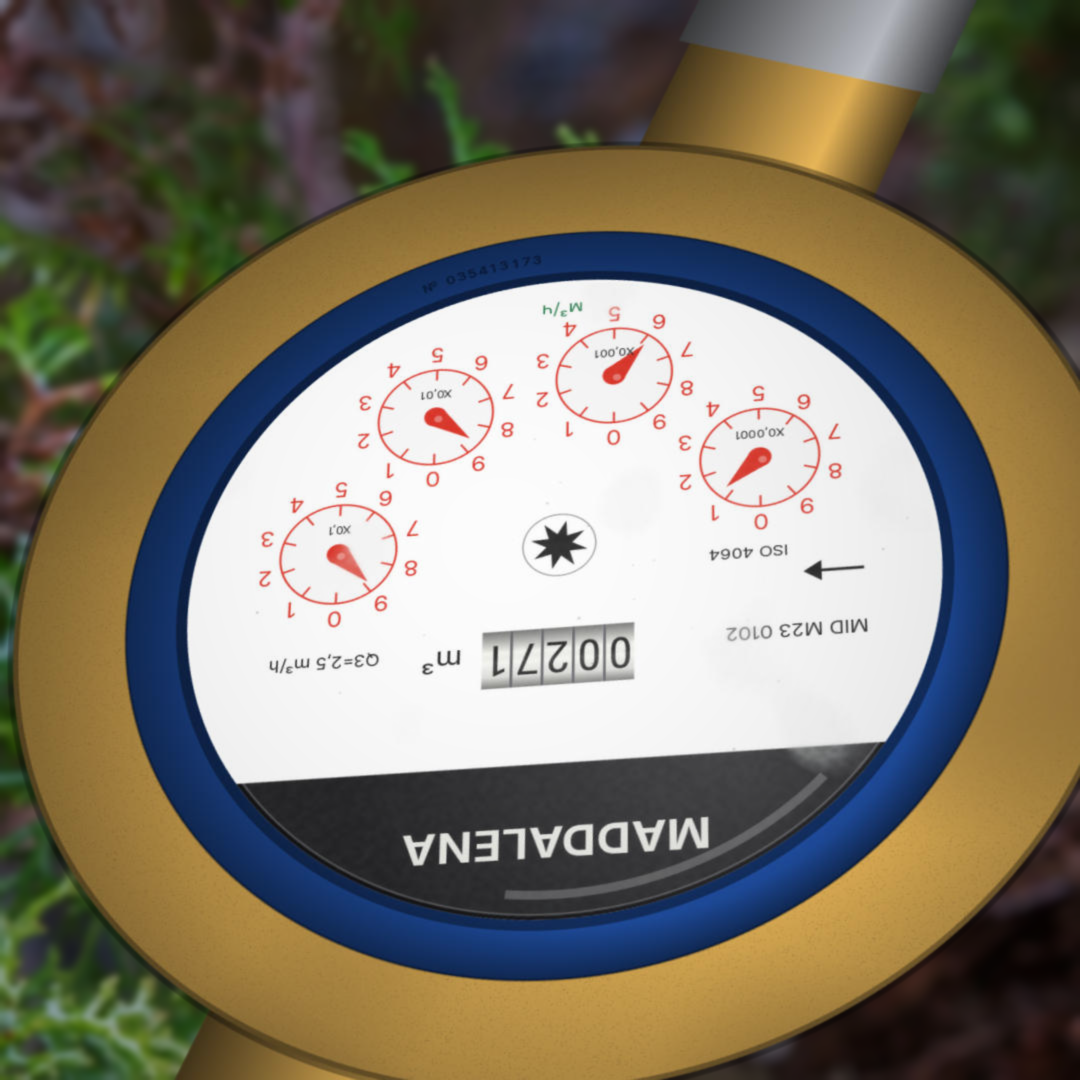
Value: 271.8861m³
